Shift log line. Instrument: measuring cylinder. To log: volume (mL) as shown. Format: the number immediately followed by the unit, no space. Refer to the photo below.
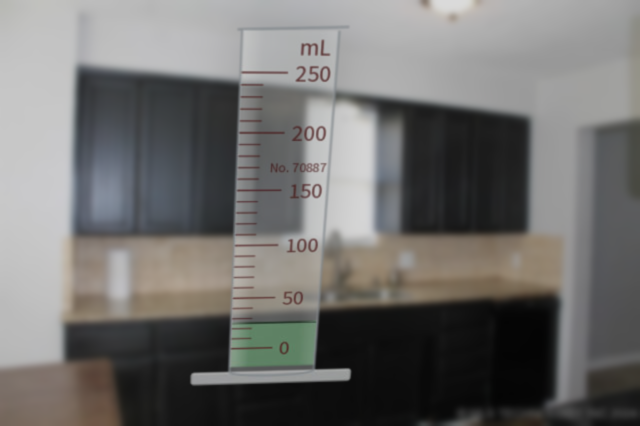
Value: 25mL
